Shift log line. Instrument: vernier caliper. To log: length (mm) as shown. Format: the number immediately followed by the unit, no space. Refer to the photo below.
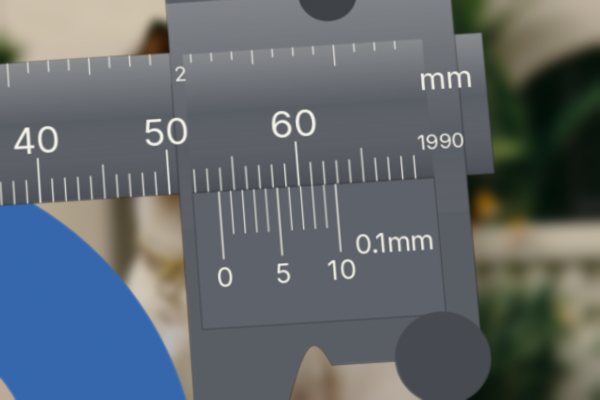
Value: 53.8mm
